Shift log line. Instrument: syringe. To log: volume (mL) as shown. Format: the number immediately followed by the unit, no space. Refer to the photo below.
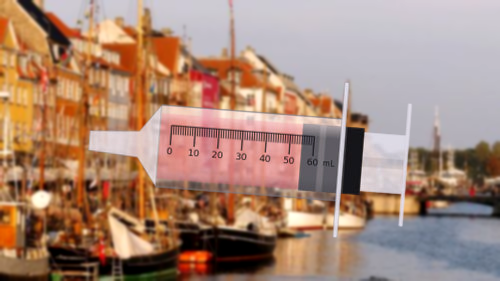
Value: 55mL
